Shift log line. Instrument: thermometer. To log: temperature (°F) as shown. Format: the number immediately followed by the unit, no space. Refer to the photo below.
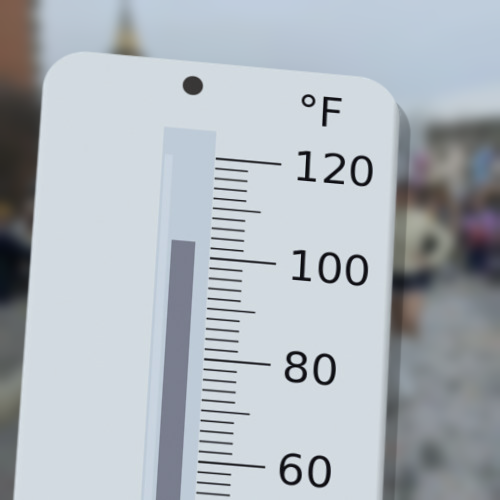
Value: 103°F
